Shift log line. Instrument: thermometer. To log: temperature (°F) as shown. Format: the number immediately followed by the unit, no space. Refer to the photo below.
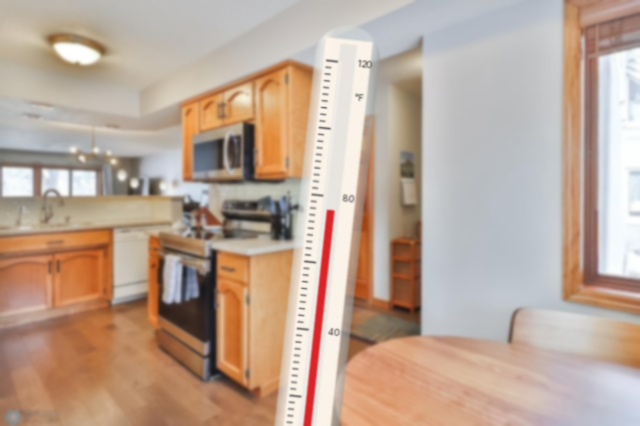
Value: 76°F
